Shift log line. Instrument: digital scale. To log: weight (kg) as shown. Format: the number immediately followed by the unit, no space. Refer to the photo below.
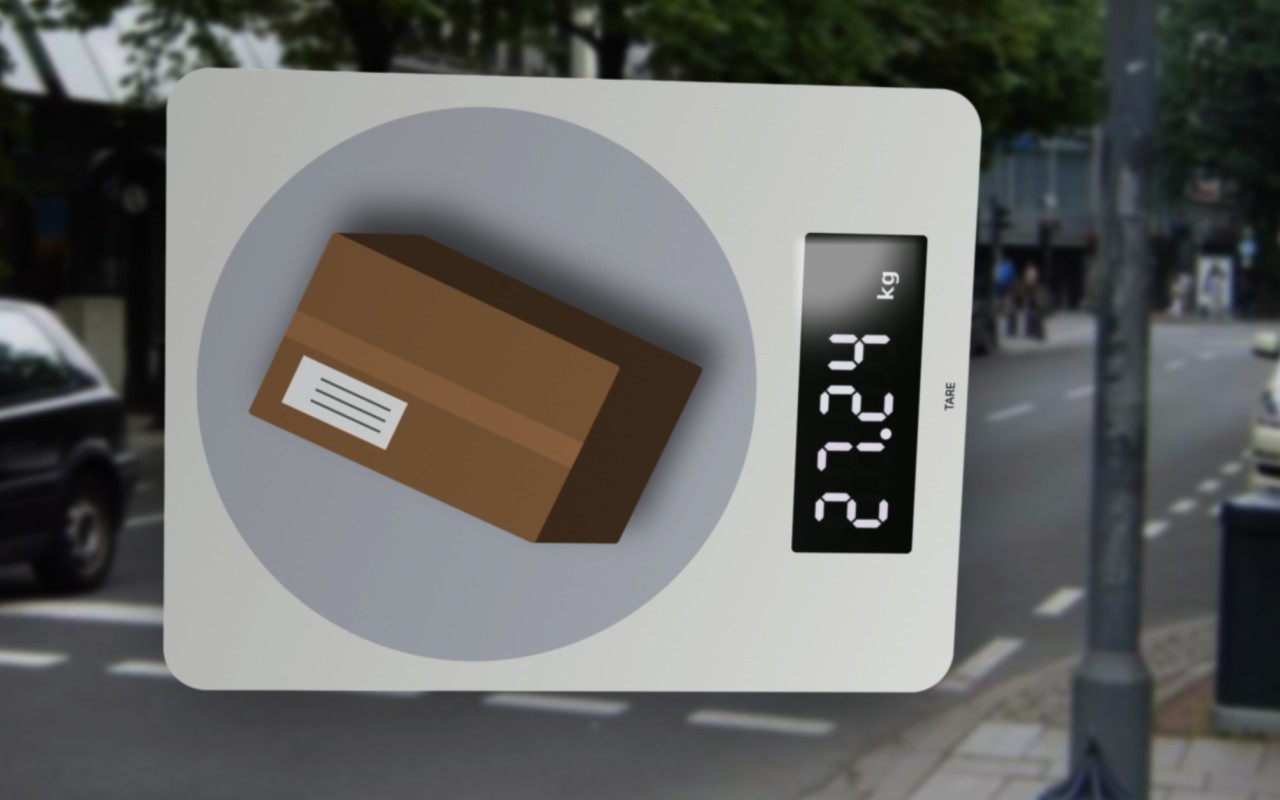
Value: 27.24kg
